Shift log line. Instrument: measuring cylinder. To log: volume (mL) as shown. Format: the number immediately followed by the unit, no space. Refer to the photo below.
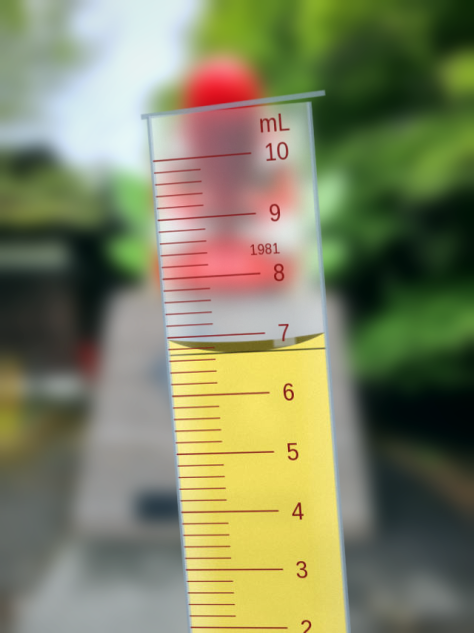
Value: 6.7mL
